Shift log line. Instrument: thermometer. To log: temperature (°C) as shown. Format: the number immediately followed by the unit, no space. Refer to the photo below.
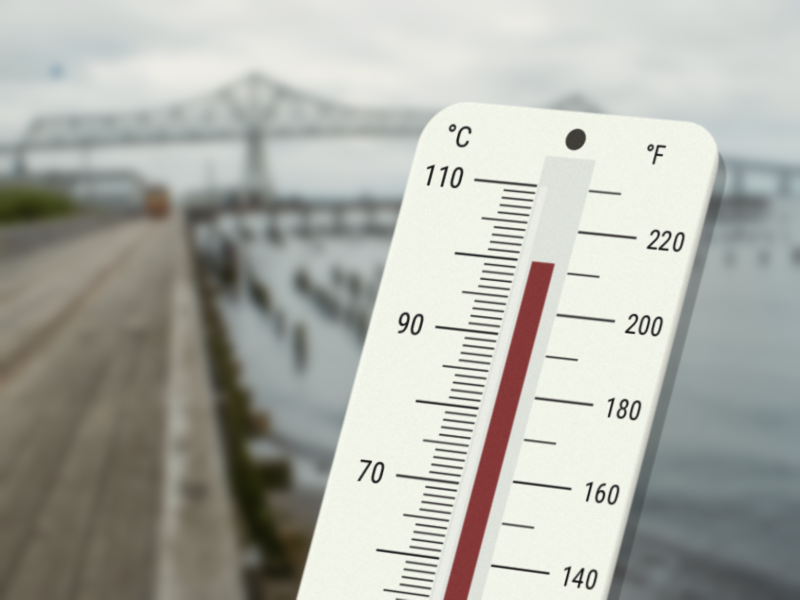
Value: 100°C
